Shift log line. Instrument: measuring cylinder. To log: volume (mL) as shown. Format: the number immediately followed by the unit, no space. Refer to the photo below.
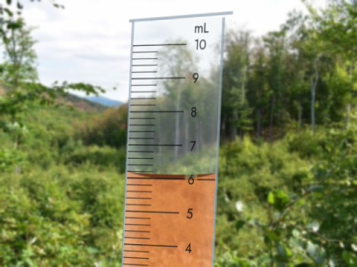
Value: 6mL
